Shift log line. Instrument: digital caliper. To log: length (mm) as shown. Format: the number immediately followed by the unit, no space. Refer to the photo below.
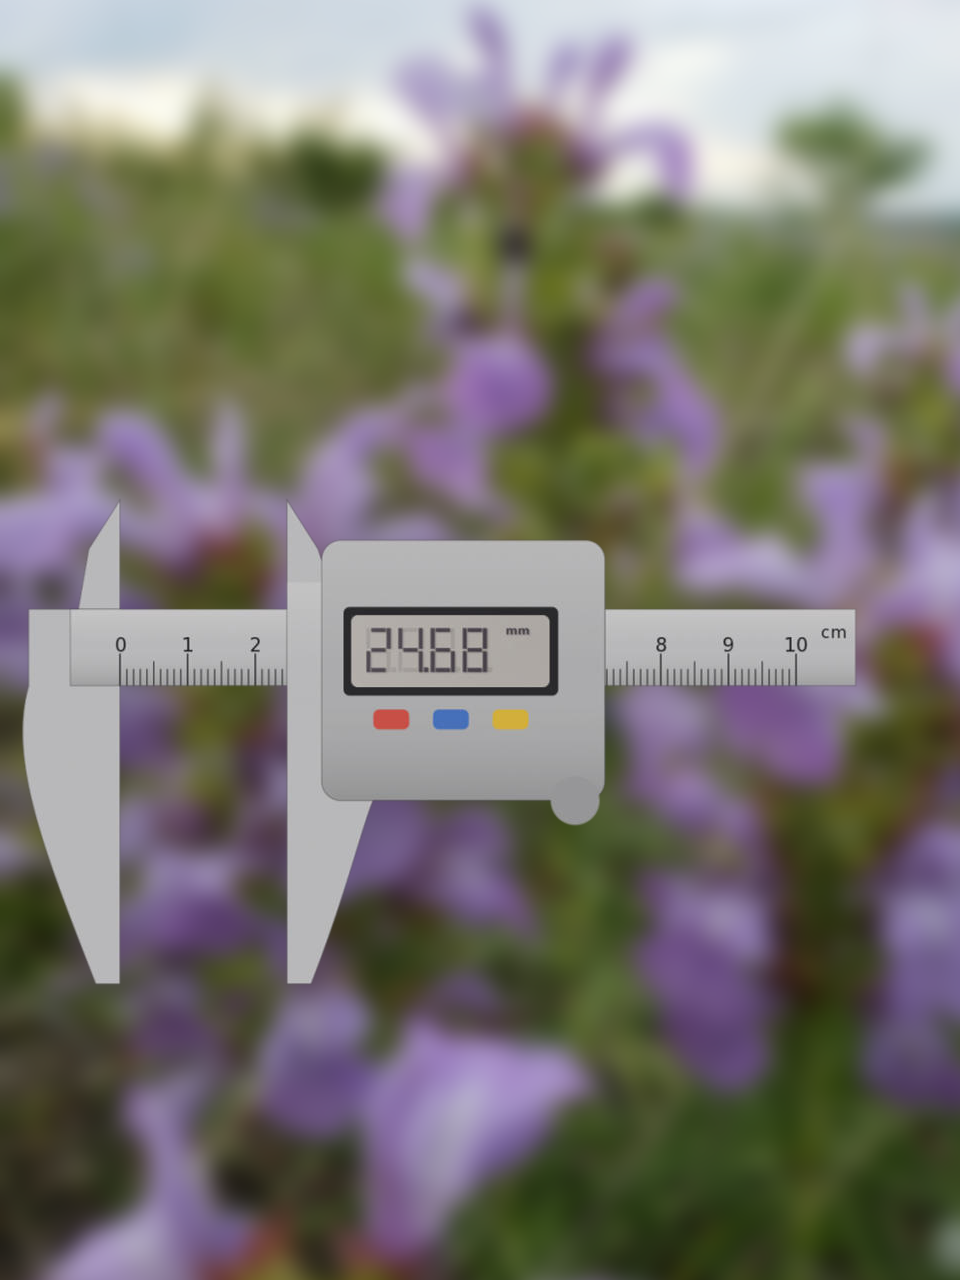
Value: 24.68mm
